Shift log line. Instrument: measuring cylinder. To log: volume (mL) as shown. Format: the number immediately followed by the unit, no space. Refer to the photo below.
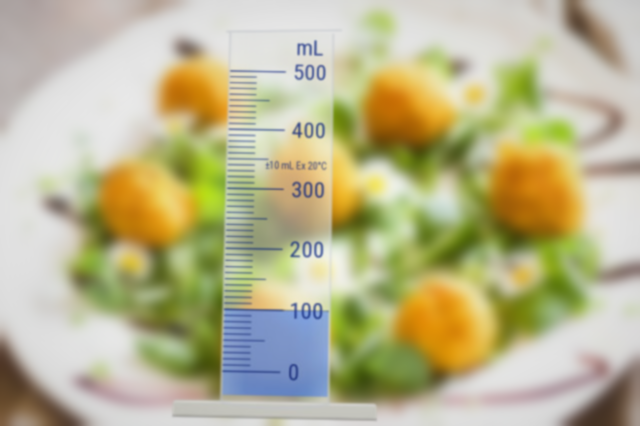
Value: 100mL
